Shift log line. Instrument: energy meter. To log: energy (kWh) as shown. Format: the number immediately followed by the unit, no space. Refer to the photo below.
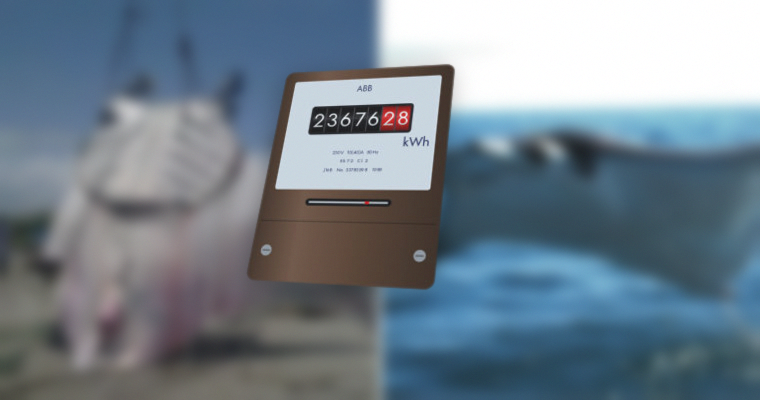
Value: 23676.28kWh
